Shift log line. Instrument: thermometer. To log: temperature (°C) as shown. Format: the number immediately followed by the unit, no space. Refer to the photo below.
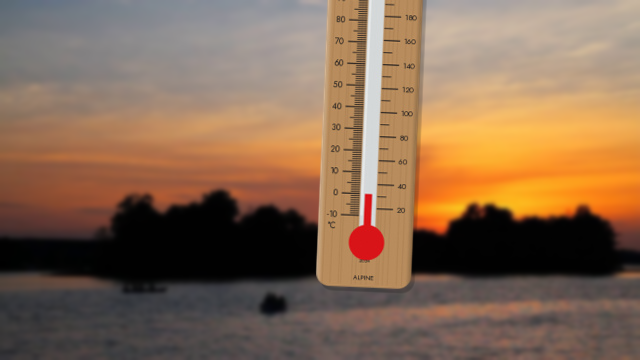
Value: 0°C
